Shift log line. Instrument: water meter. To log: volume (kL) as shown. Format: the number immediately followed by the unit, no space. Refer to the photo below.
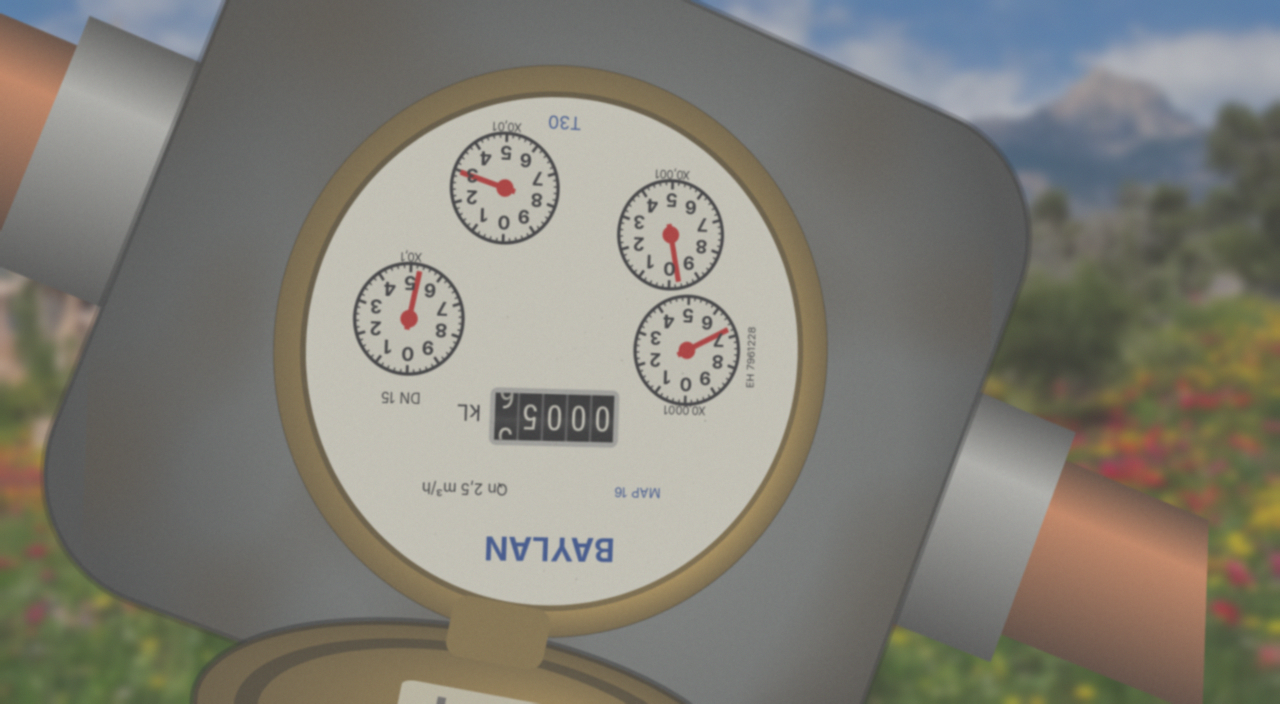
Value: 55.5296kL
